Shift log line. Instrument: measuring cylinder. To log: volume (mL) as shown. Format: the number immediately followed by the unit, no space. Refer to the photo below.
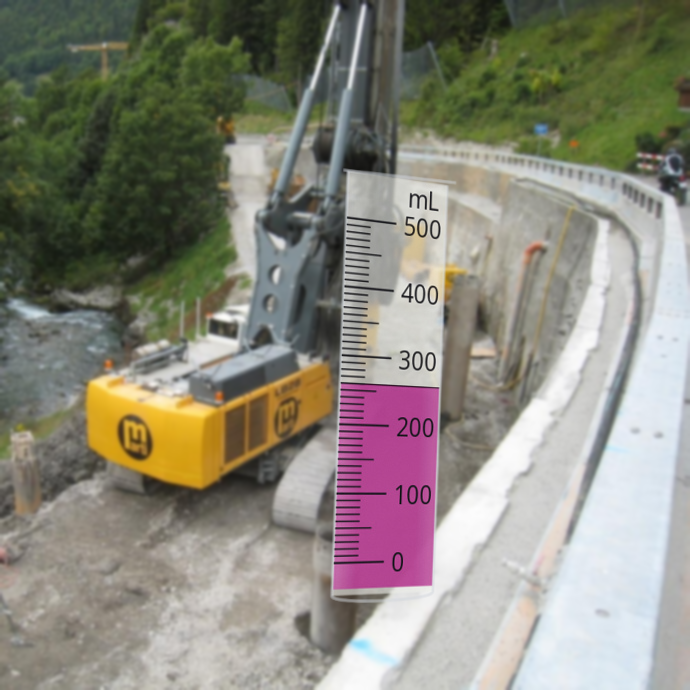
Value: 260mL
